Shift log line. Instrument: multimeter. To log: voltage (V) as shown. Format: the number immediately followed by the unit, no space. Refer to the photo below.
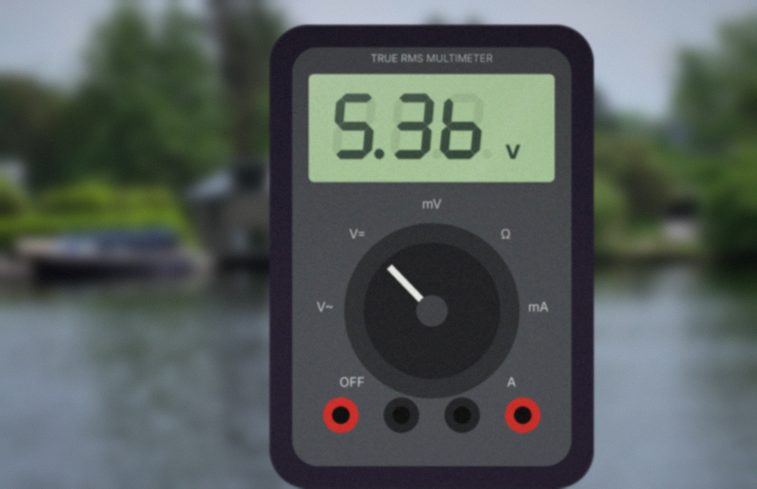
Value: 5.36V
